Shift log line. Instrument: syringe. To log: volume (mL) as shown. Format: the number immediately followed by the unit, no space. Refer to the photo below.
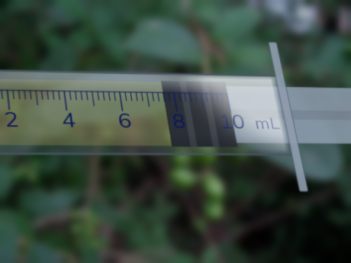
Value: 7.6mL
